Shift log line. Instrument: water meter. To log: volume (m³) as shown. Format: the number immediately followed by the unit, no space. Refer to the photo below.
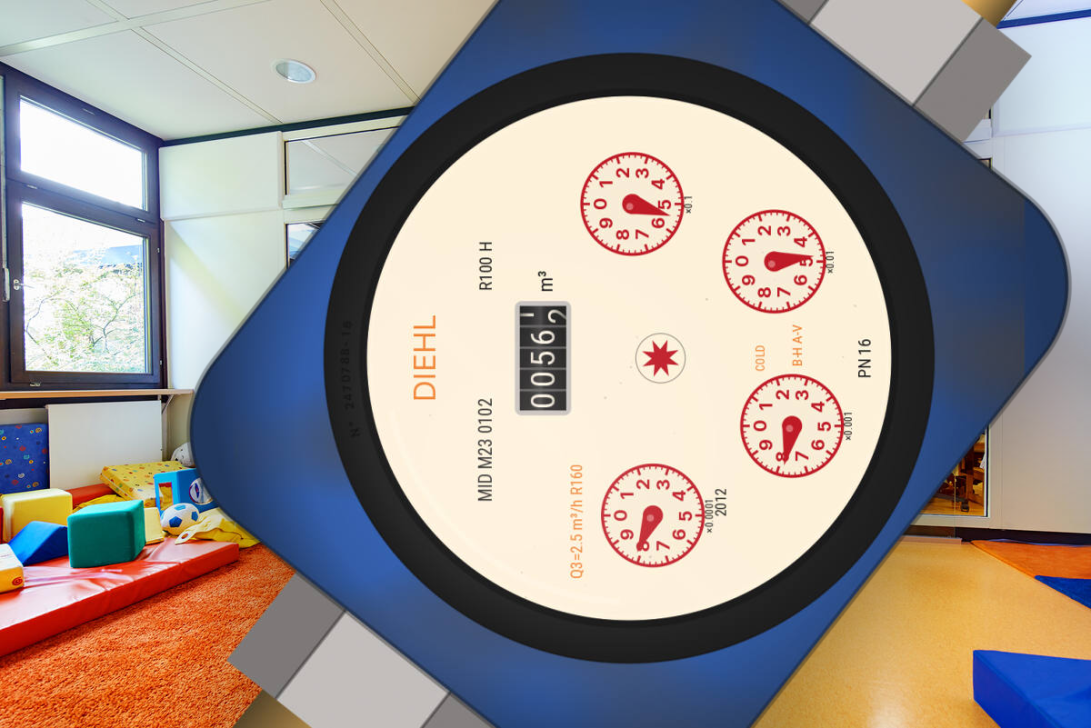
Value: 561.5478m³
